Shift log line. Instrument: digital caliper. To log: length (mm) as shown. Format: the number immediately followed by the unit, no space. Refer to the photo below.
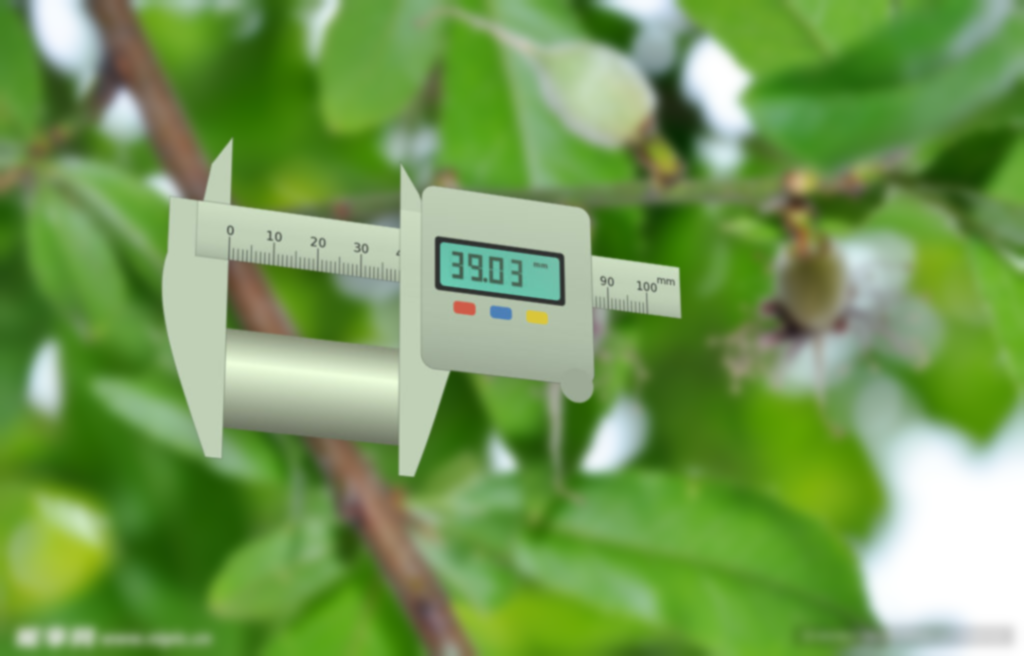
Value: 39.03mm
